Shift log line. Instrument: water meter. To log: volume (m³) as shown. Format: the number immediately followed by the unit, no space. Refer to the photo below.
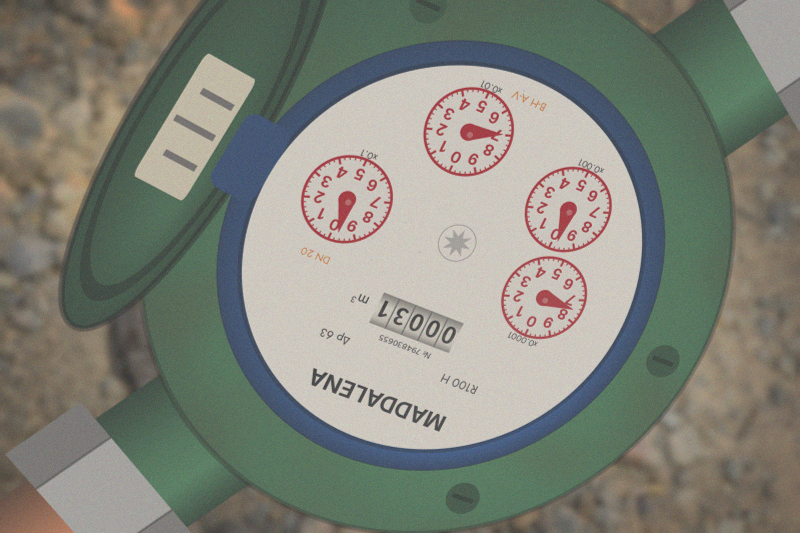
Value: 30.9697m³
